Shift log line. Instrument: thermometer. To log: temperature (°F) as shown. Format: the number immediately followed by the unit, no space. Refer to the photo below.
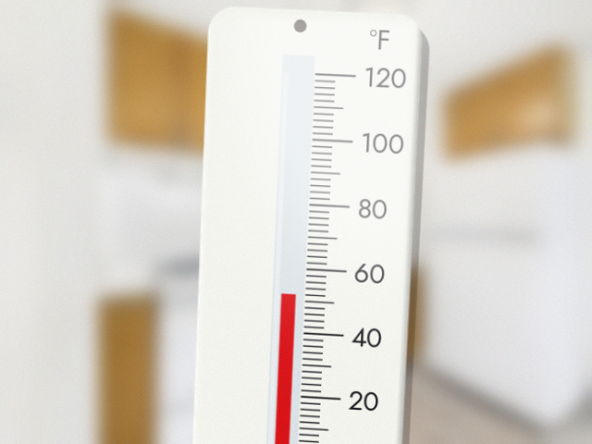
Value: 52°F
